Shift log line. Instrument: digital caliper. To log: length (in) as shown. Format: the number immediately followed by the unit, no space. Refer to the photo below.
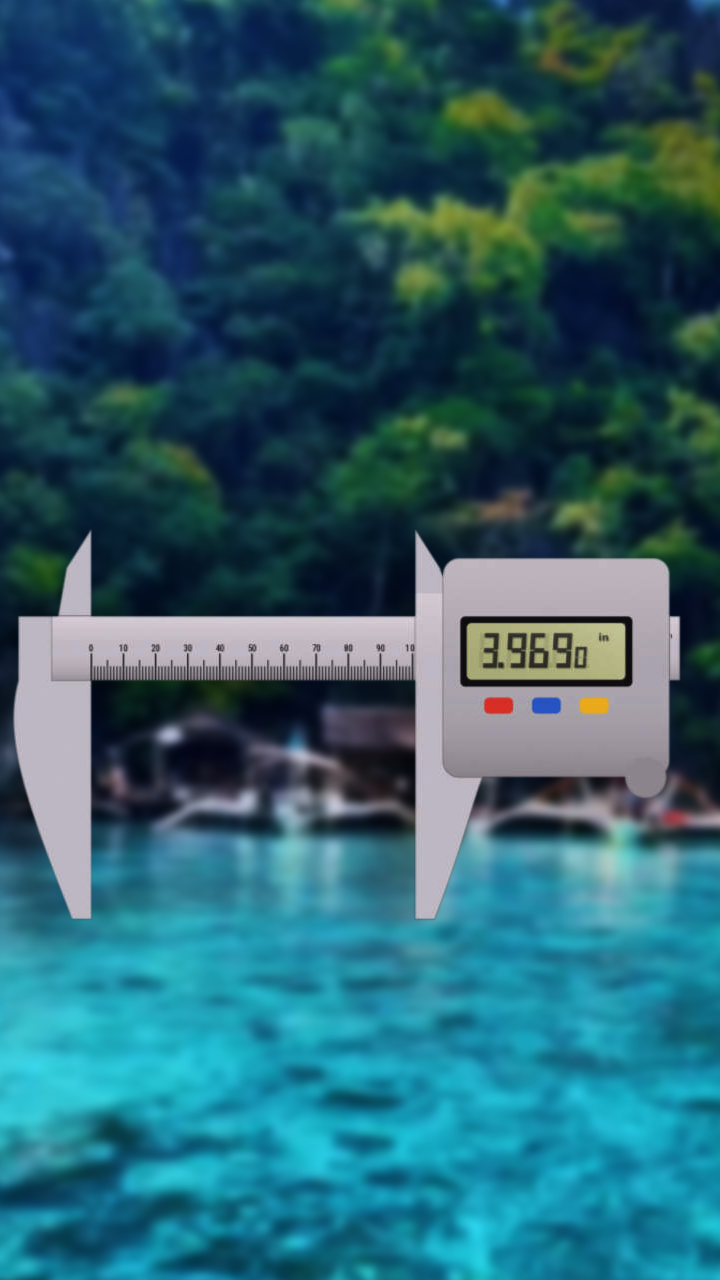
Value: 3.9690in
